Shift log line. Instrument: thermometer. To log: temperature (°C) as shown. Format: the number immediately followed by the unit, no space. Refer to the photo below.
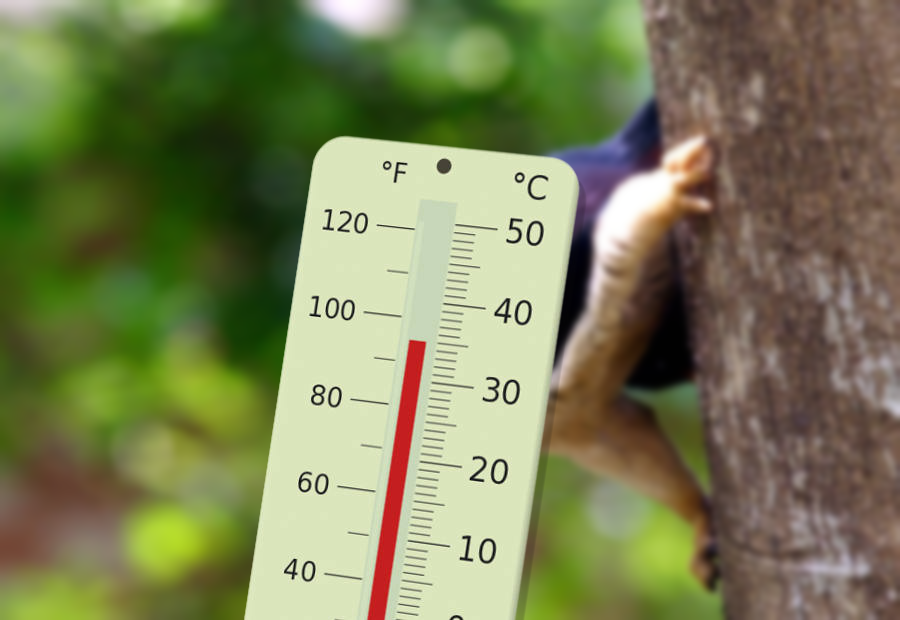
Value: 35°C
